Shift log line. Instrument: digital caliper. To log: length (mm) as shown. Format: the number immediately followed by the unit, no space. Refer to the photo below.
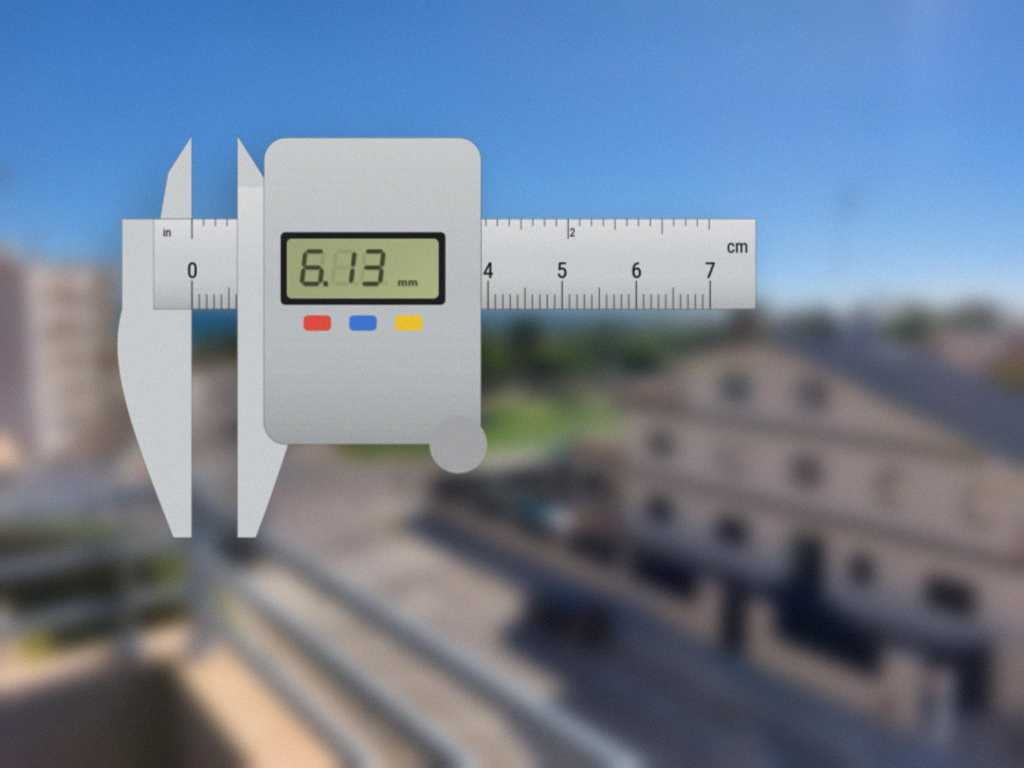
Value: 6.13mm
